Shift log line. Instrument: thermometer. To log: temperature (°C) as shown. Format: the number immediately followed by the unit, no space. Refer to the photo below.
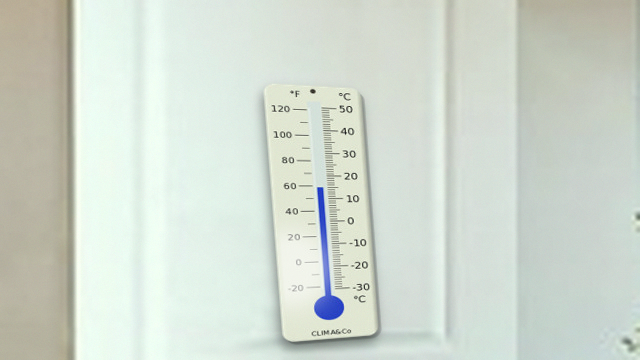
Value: 15°C
